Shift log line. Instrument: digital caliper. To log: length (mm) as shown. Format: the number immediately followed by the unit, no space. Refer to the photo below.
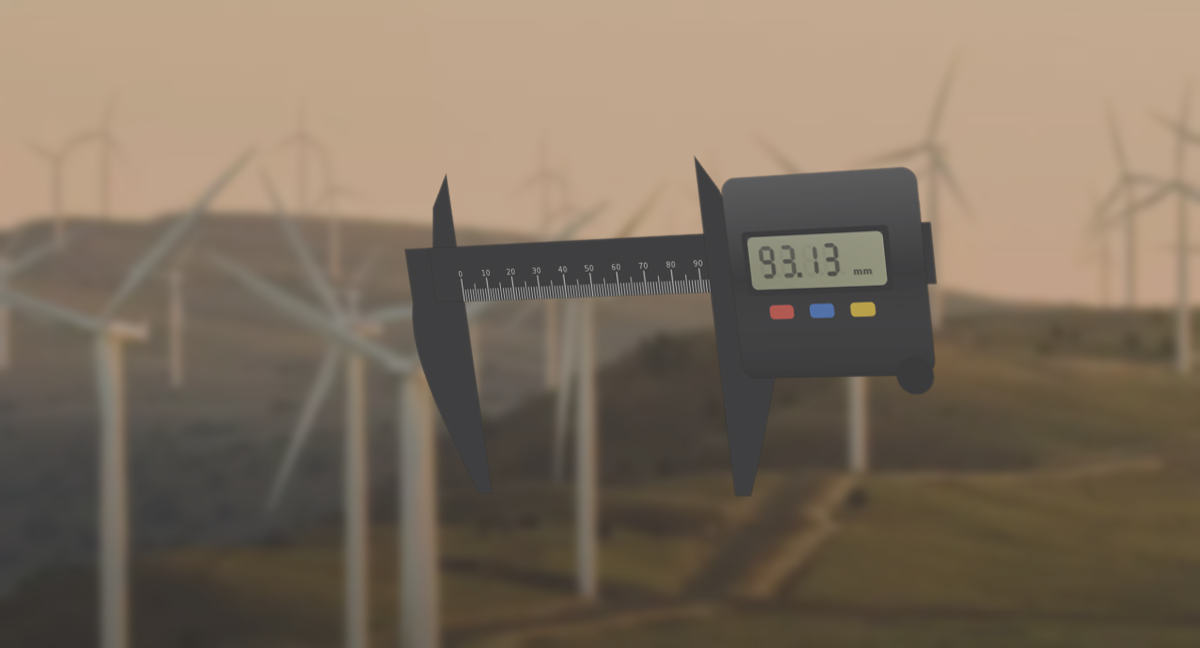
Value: 93.13mm
